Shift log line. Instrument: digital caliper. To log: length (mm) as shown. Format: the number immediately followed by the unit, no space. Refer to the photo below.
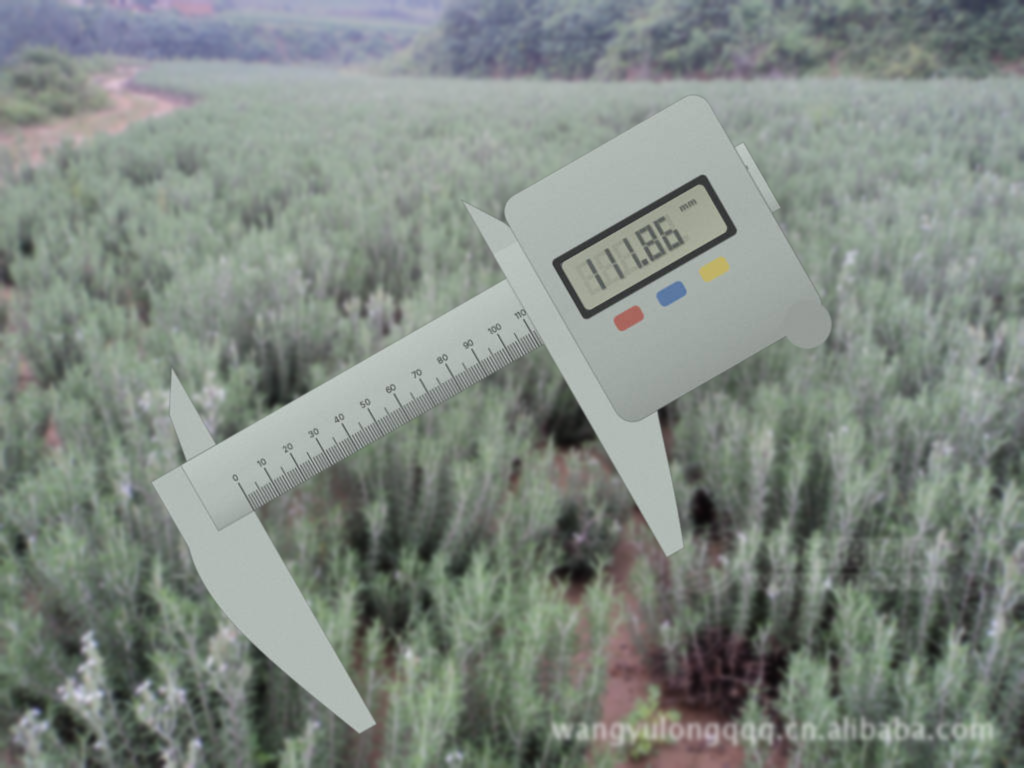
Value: 111.86mm
